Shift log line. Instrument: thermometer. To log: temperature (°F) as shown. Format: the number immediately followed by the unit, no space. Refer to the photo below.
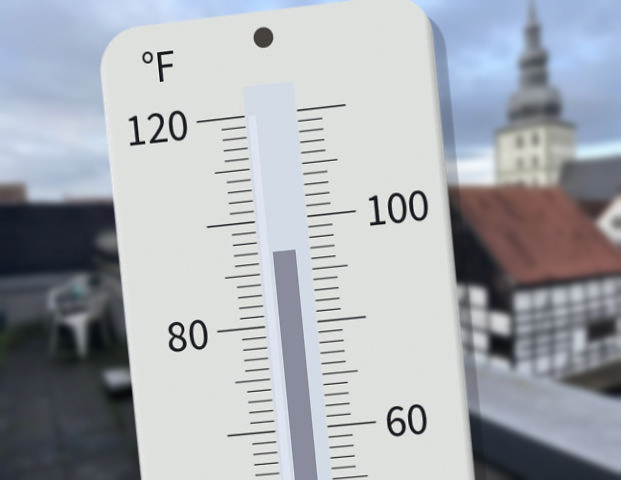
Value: 94°F
